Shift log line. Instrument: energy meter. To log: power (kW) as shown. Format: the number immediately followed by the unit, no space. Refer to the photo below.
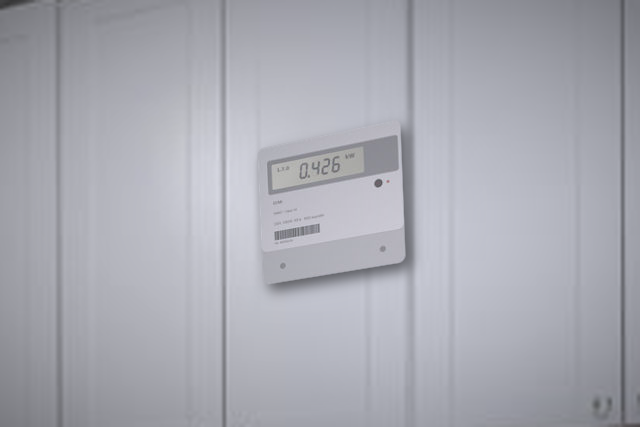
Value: 0.426kW
